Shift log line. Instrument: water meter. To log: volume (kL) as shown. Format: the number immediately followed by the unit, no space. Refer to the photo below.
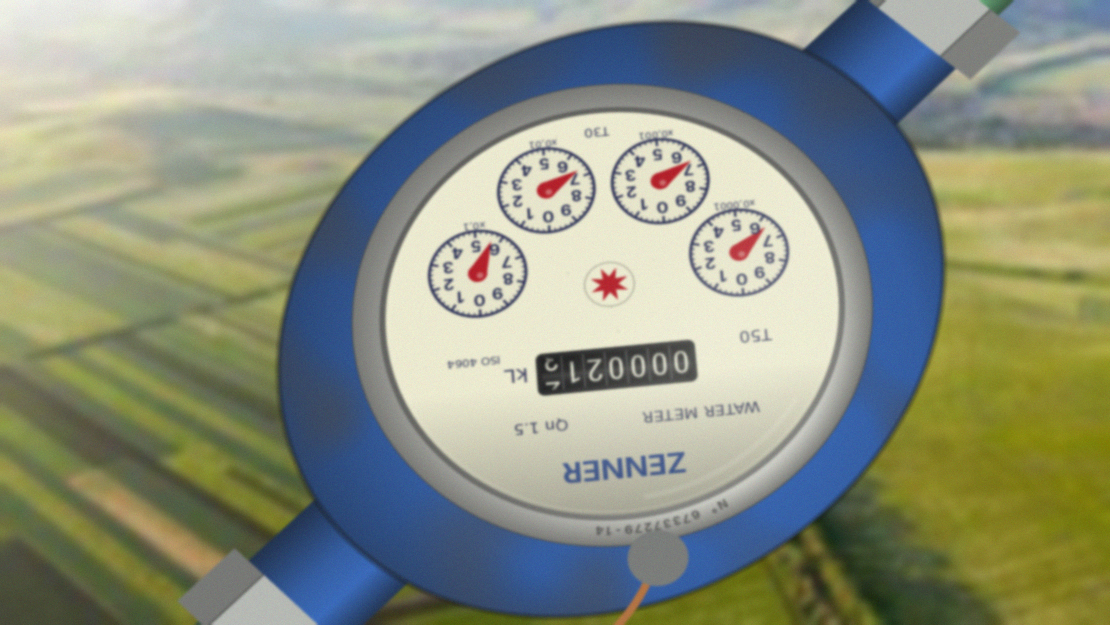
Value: 212.5666kL
